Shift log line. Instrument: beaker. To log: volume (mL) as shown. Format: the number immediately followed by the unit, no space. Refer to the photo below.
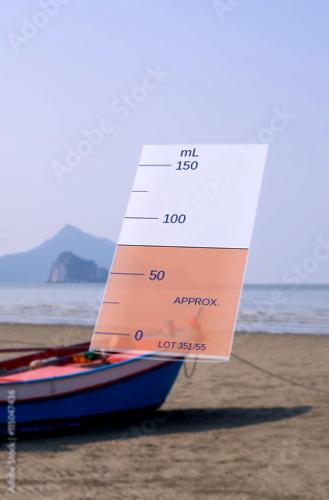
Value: 75mL
